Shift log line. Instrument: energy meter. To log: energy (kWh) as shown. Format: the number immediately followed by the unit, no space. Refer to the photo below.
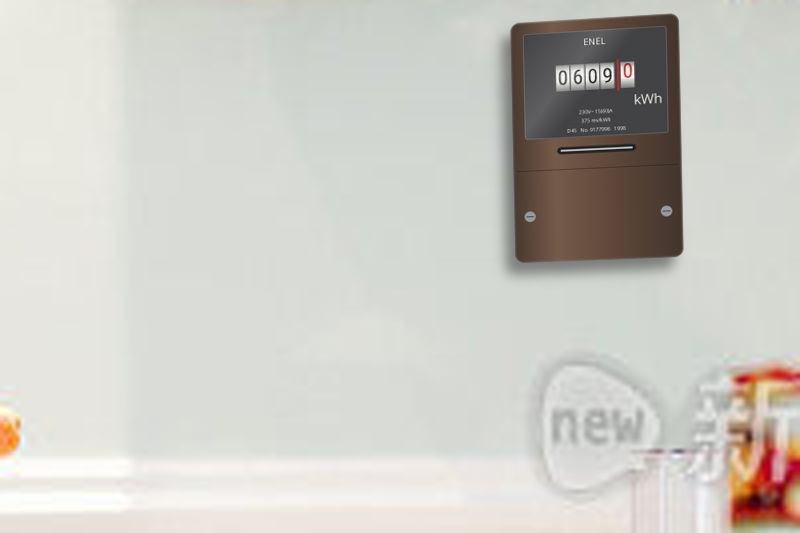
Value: 609.0kWh
